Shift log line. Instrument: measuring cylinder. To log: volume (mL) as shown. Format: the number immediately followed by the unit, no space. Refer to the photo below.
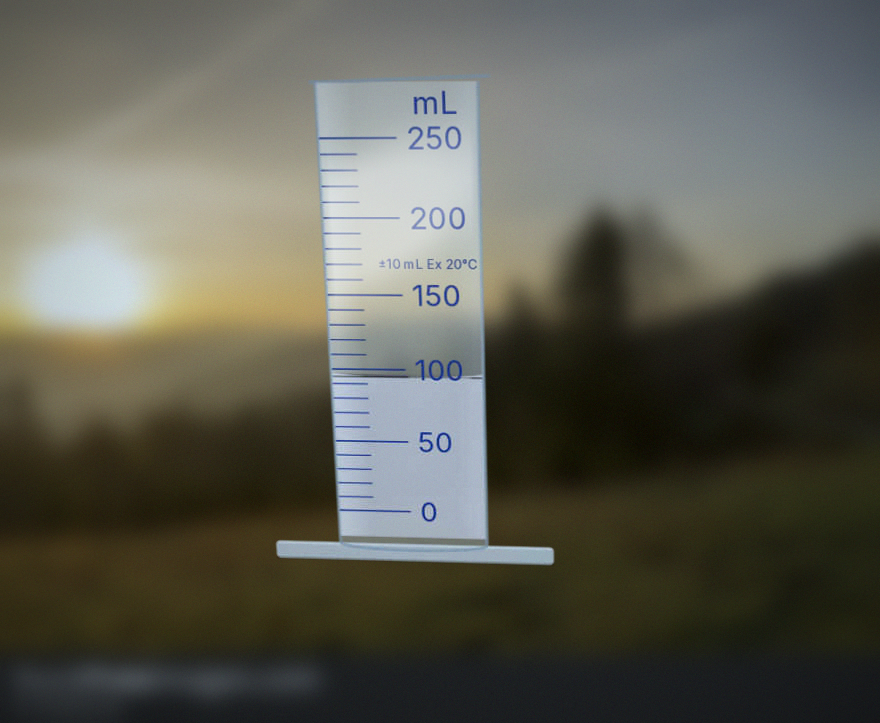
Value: 95mL
